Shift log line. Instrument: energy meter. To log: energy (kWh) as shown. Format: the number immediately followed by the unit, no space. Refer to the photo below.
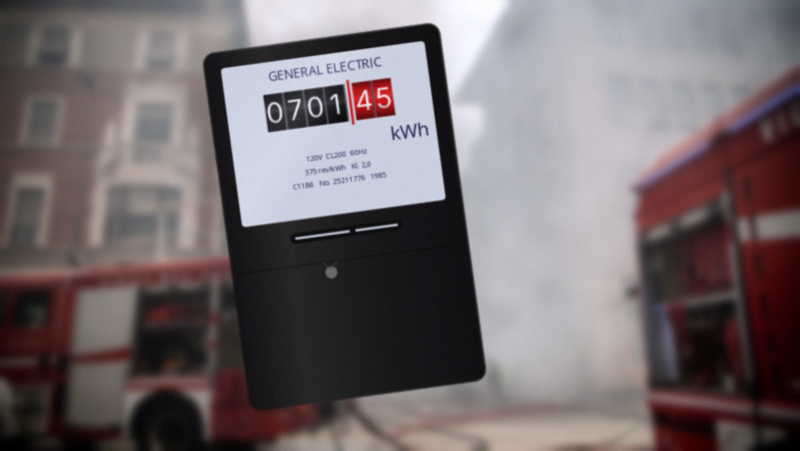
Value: 701.45kWh
